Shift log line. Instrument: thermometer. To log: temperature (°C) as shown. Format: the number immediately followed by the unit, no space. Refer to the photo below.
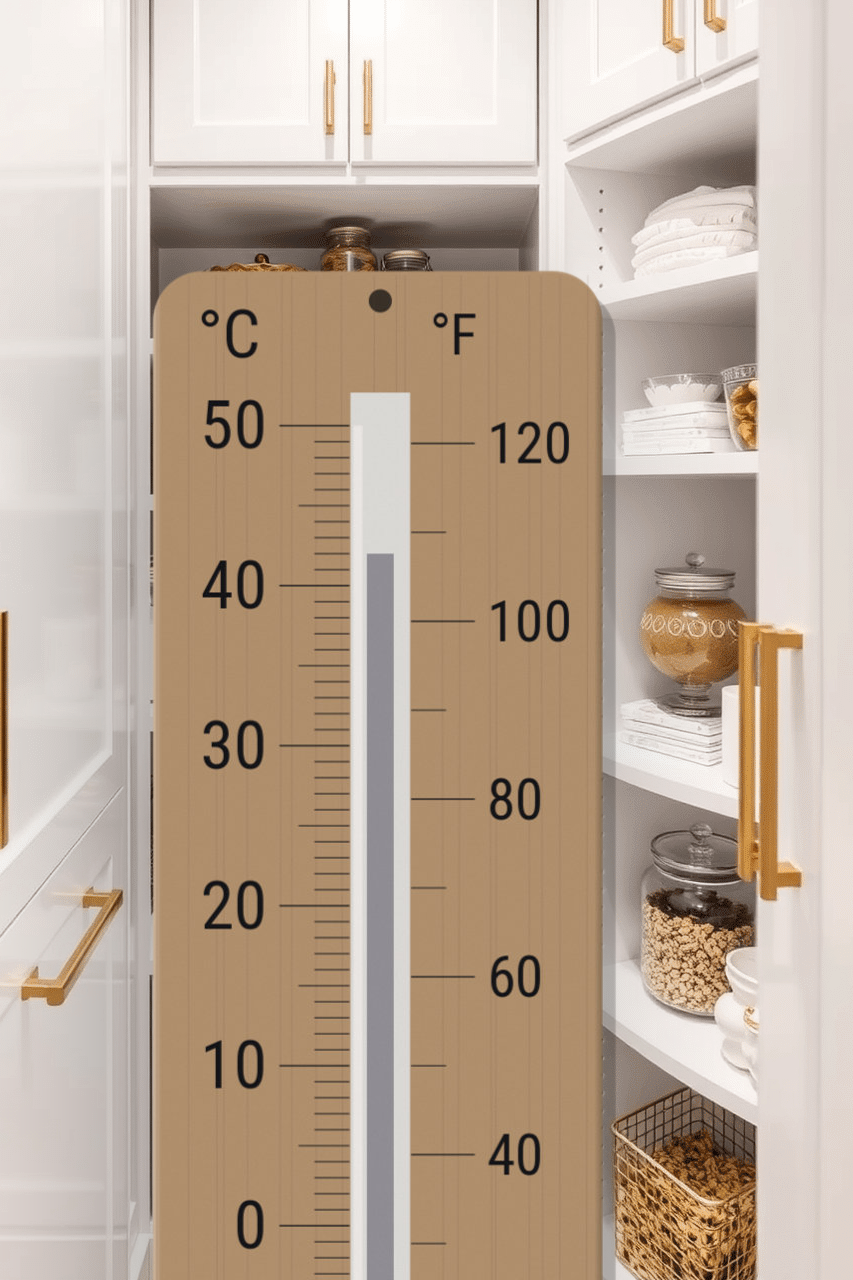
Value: 42°C
